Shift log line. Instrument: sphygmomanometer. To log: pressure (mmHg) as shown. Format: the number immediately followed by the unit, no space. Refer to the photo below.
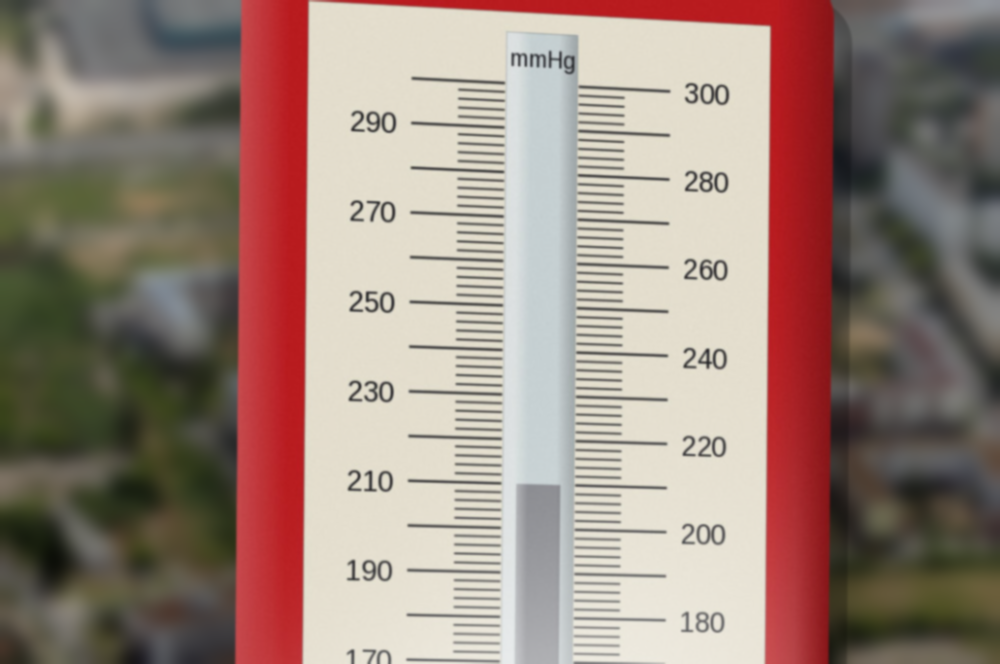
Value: 210mmHg
